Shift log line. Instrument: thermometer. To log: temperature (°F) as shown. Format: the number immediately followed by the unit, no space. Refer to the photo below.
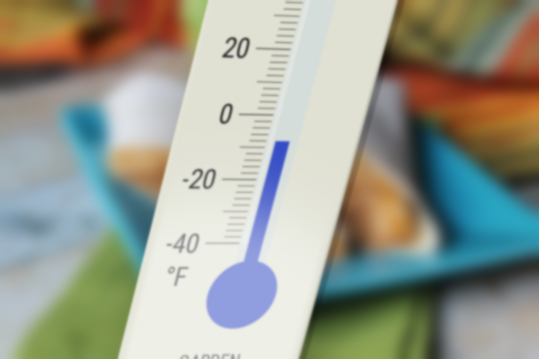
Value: -8°F
